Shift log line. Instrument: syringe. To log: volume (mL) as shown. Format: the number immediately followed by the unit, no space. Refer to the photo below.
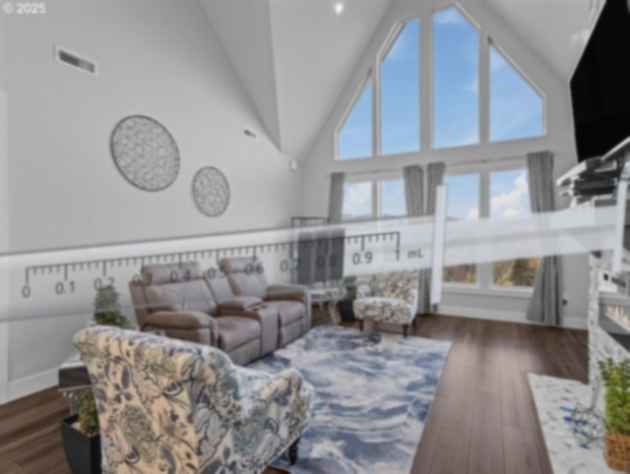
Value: 0.72mL
